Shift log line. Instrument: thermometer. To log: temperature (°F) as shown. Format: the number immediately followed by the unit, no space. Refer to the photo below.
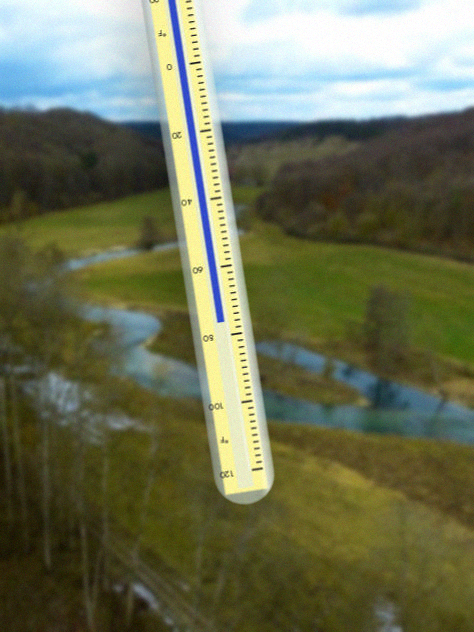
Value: 76°F
